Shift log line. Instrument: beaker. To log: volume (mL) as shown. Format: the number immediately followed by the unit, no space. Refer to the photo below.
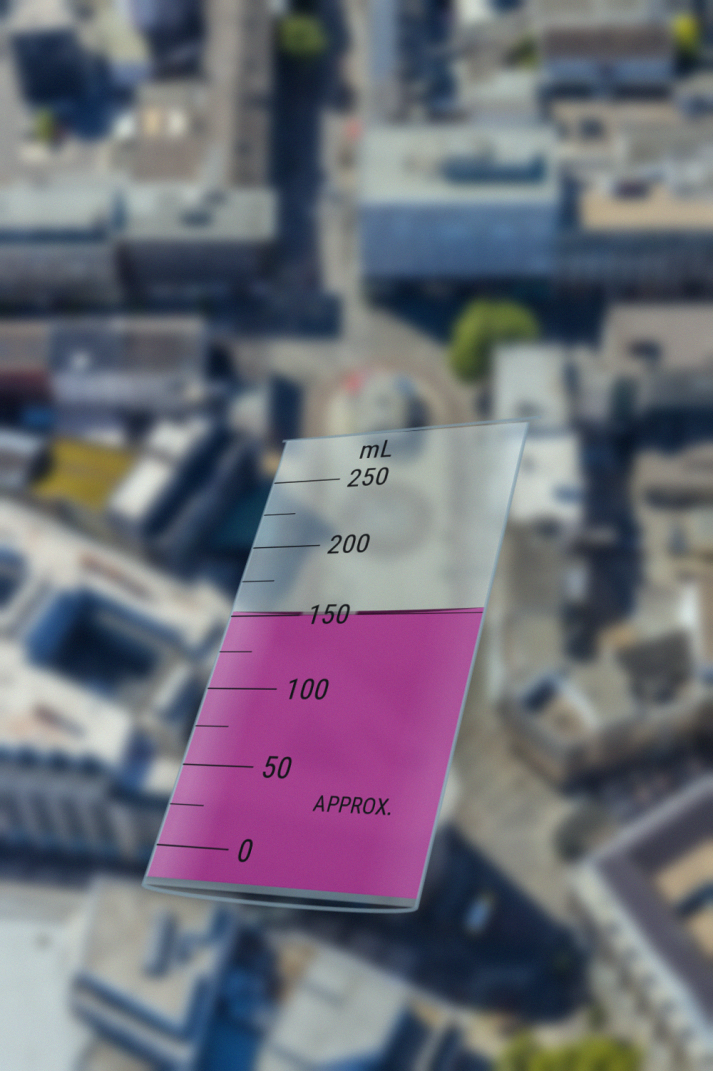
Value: 150mL
